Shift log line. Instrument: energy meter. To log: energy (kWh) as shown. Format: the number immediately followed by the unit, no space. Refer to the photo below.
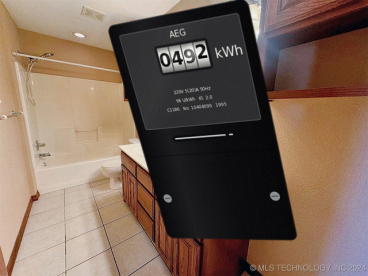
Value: 492kWh
